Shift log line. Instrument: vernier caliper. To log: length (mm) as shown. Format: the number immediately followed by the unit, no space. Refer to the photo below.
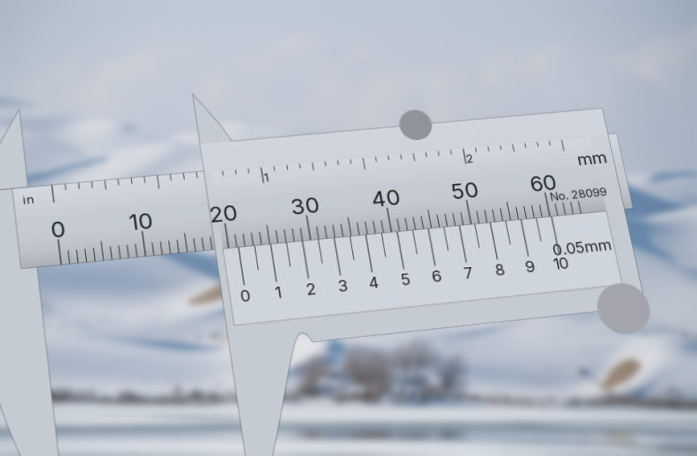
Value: 21.2mm
